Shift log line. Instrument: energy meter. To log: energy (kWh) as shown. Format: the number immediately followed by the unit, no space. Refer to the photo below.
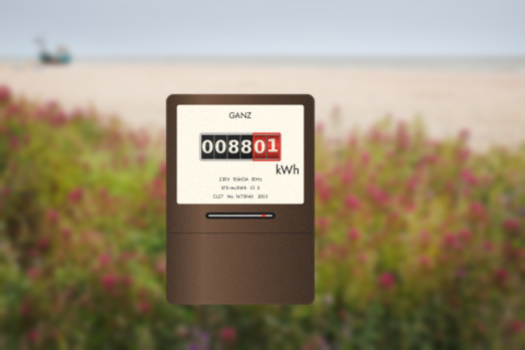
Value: 88.01kWh
